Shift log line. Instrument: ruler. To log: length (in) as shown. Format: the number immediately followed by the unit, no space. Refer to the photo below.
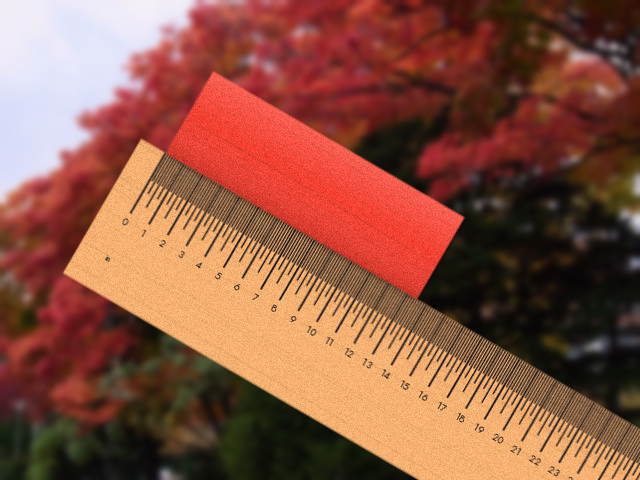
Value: 13.5in
